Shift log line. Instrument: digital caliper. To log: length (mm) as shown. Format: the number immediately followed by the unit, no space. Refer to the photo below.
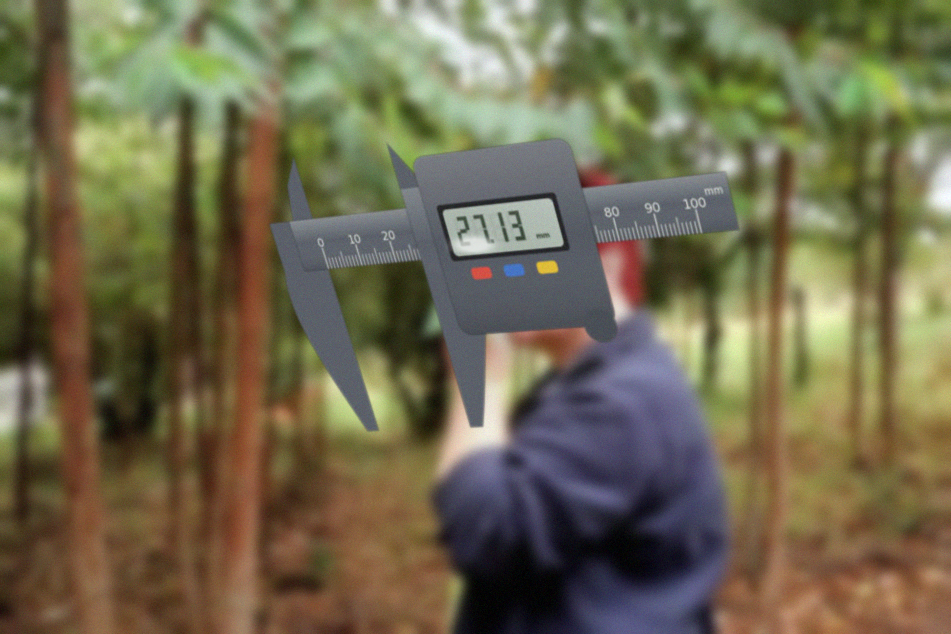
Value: 27.13mm
